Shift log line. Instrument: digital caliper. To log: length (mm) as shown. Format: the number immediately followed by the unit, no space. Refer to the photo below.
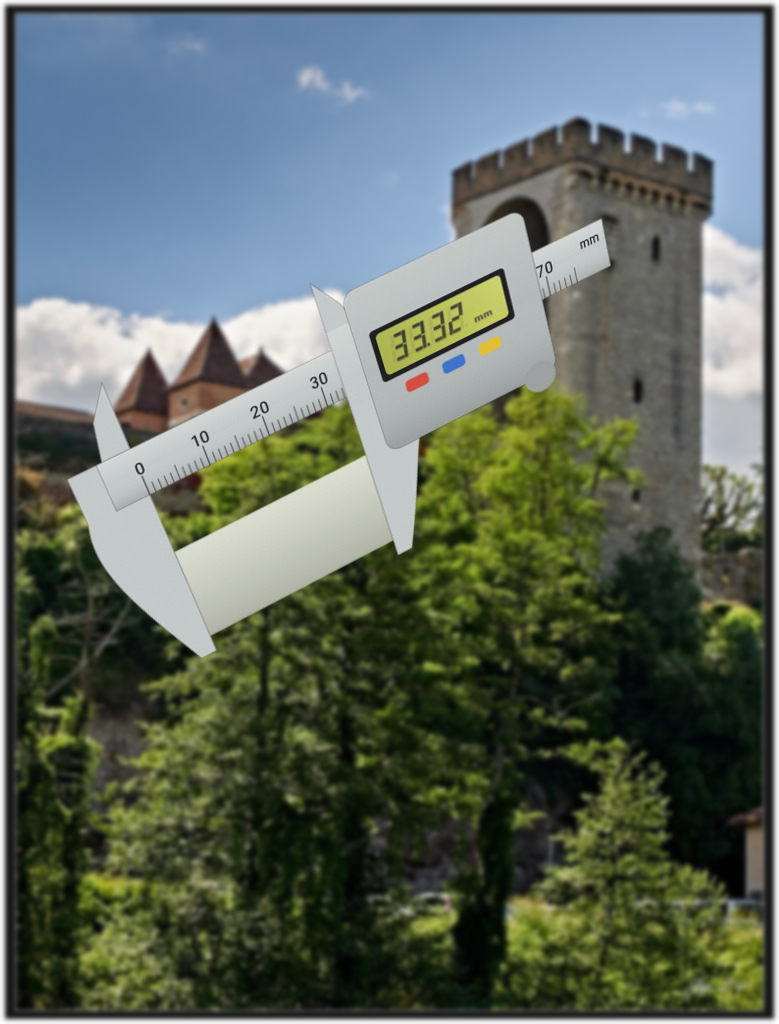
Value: 33.32mm
